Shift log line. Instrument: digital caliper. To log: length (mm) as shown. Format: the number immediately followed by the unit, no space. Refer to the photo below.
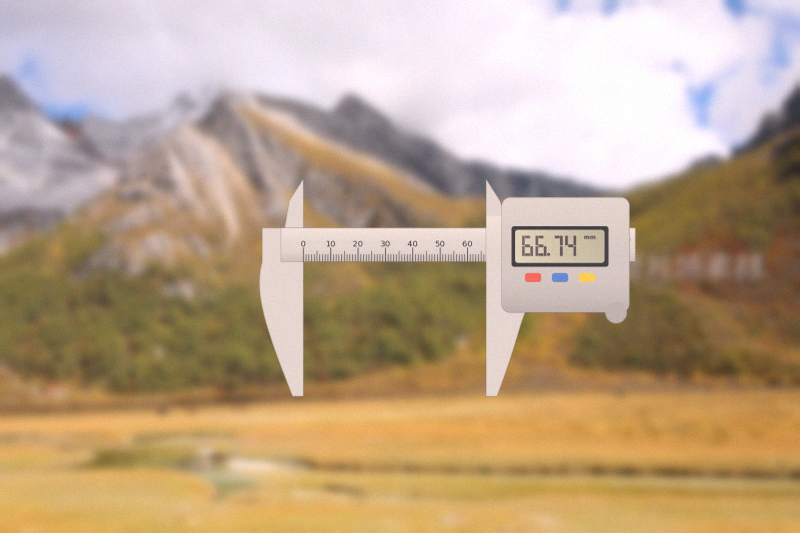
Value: 66.74mm
